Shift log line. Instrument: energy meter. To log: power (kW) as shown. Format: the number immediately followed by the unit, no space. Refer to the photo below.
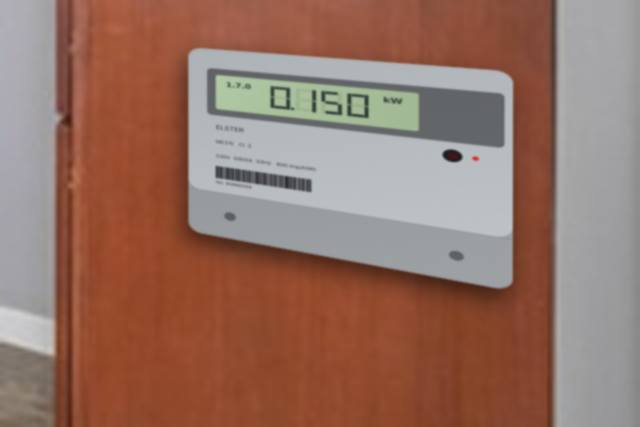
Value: 0.150kW
